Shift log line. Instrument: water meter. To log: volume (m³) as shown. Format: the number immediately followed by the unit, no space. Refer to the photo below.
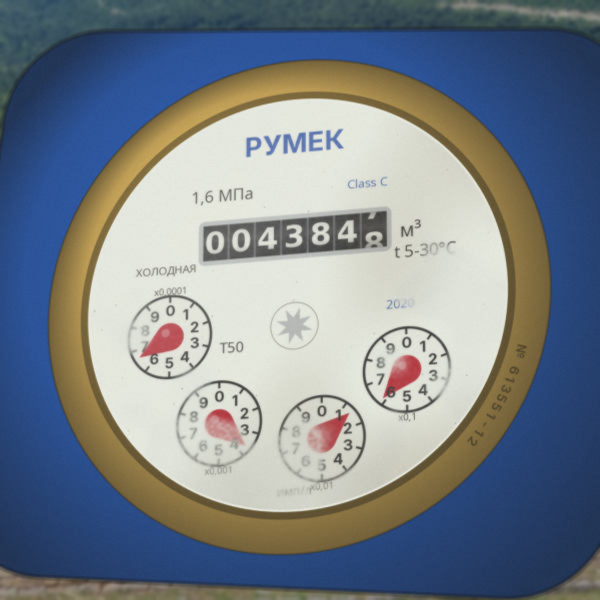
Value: 43847.6136m³
